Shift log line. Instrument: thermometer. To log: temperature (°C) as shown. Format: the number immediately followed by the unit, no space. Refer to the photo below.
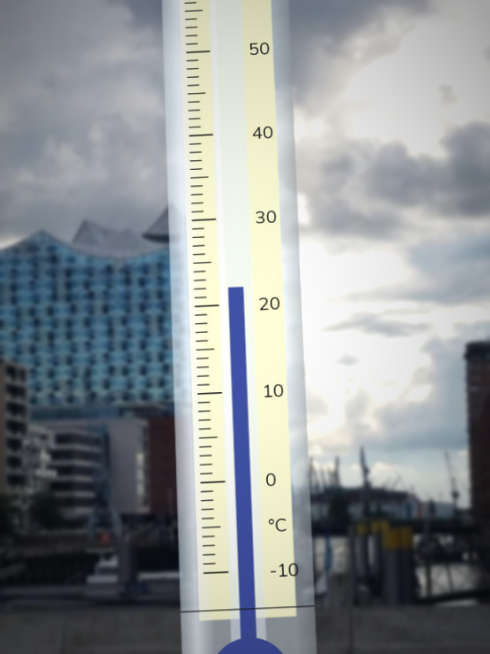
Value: 22°C
